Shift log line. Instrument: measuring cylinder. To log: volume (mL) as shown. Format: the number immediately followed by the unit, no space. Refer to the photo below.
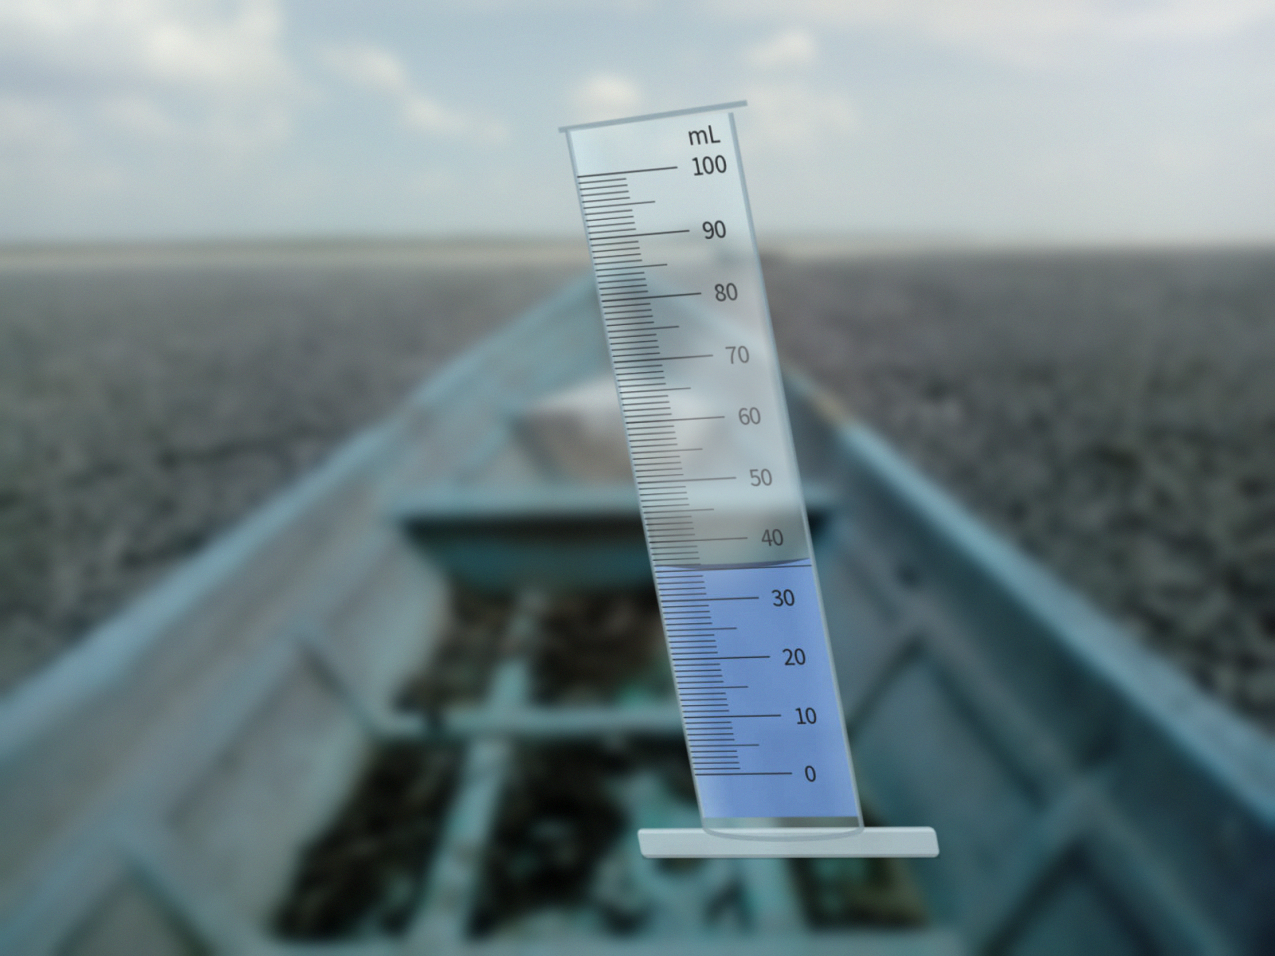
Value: 35mL
